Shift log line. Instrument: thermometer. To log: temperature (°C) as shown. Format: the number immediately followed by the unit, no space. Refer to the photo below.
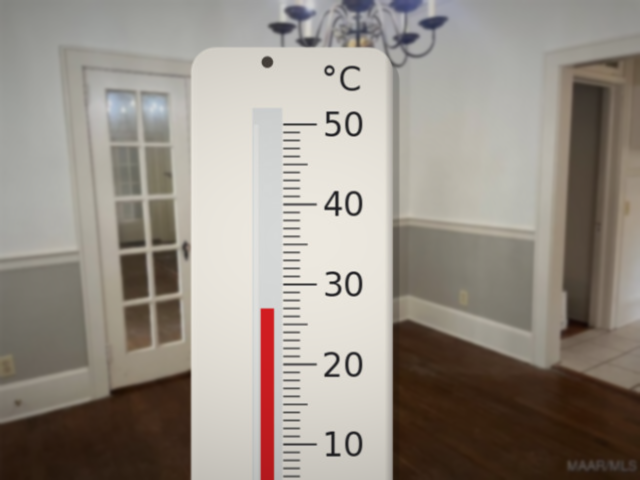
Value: 27°C
